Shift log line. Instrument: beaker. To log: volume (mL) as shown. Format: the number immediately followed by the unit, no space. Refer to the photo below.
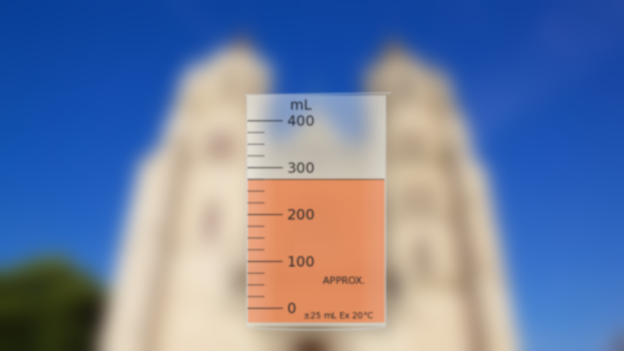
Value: 275mL
